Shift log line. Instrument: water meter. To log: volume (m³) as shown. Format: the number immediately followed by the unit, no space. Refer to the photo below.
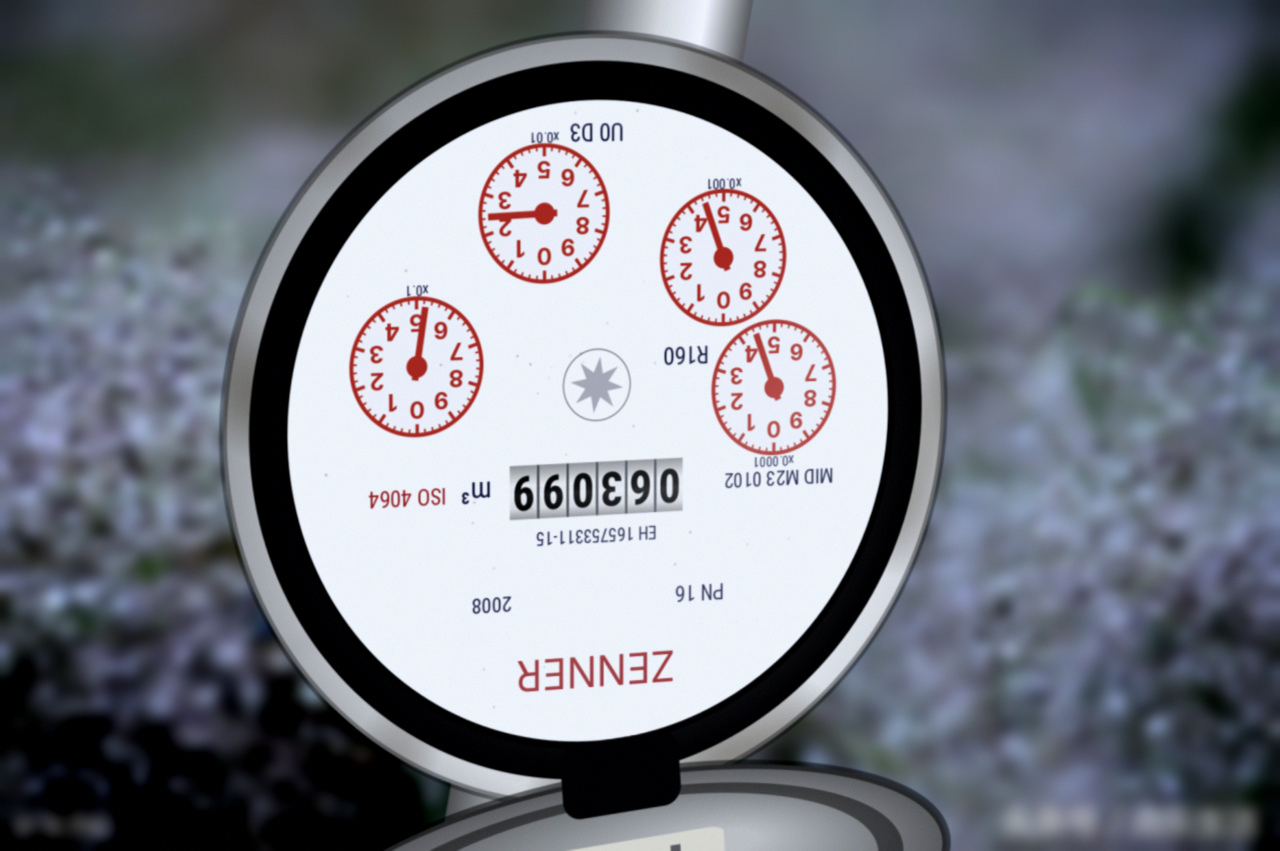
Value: 63099.5244m³
